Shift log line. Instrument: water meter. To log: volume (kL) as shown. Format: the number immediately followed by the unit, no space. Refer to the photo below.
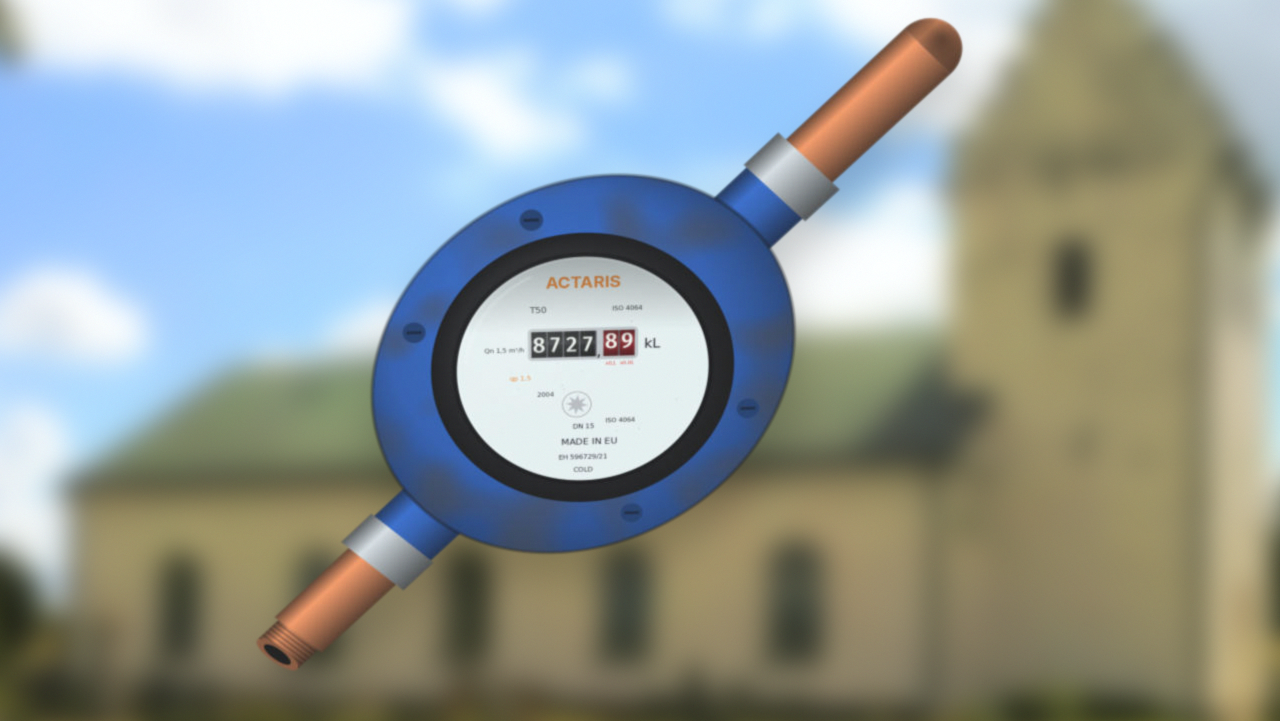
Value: 8727.89kL
